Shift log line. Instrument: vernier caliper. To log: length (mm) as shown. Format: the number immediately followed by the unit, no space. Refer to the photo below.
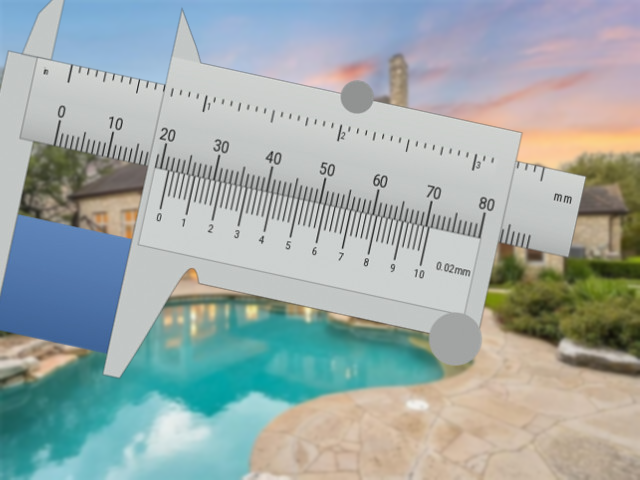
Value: 21.5mm
